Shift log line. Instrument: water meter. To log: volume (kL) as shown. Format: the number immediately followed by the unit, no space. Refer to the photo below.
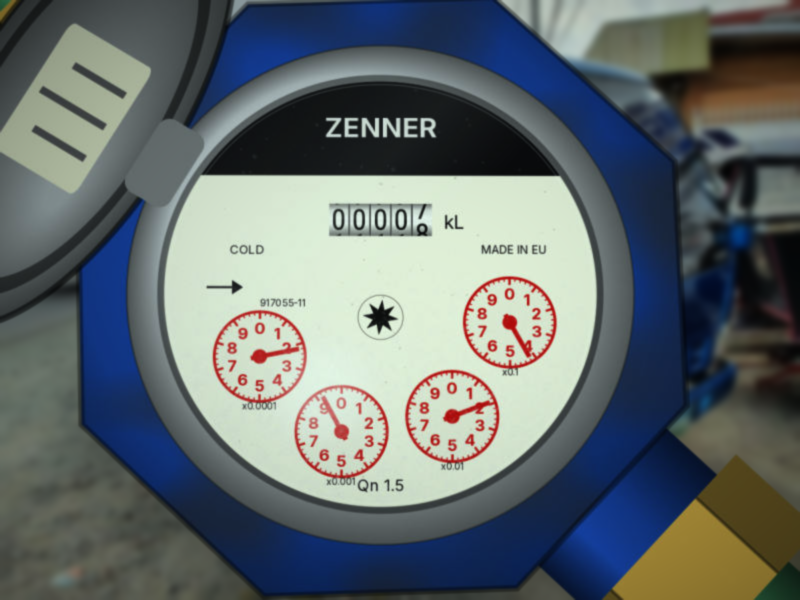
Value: 7.4192kL
